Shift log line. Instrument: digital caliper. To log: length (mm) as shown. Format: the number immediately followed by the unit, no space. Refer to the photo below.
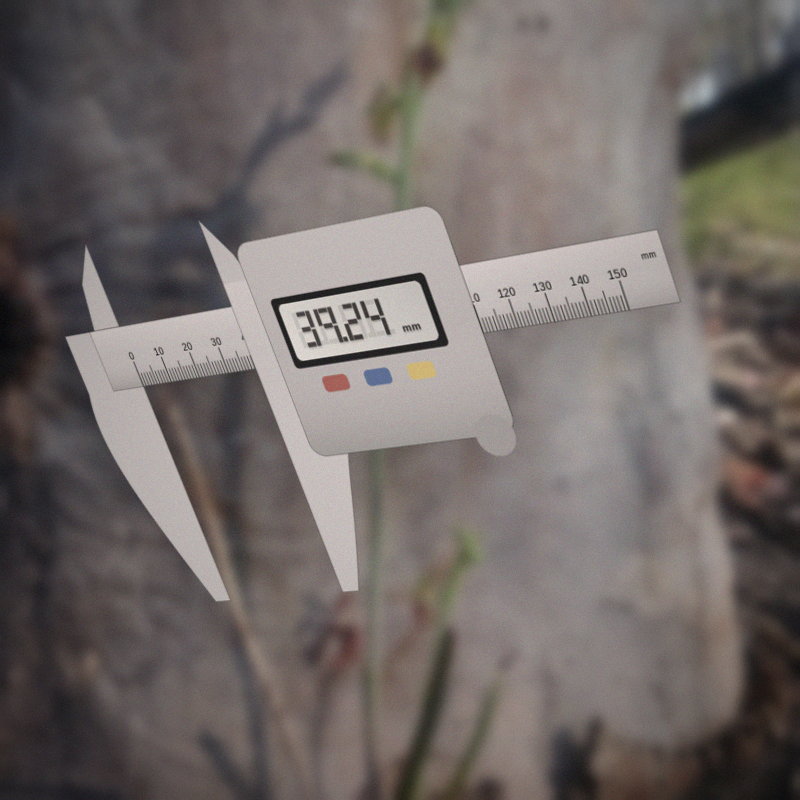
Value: 39.24mm
